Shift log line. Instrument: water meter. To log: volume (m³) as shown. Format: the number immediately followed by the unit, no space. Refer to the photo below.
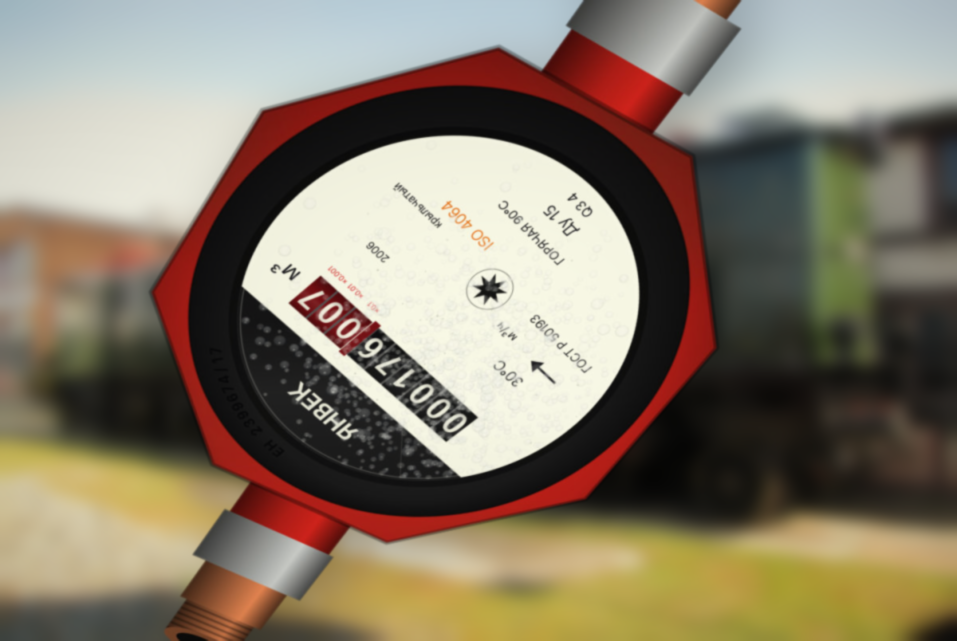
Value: 176.007m³
